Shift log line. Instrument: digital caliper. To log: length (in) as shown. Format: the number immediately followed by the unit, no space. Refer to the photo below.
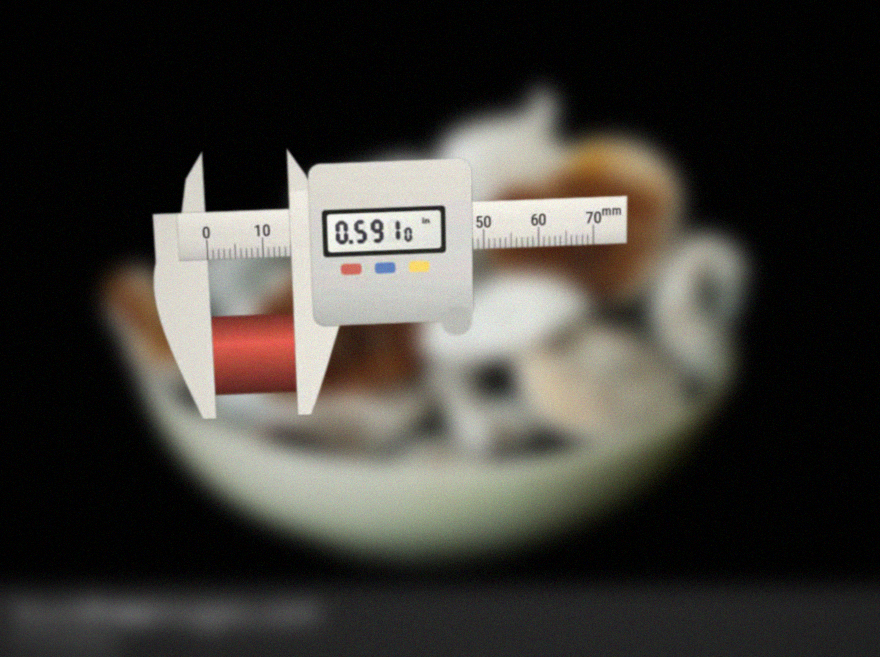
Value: 0.5910in
